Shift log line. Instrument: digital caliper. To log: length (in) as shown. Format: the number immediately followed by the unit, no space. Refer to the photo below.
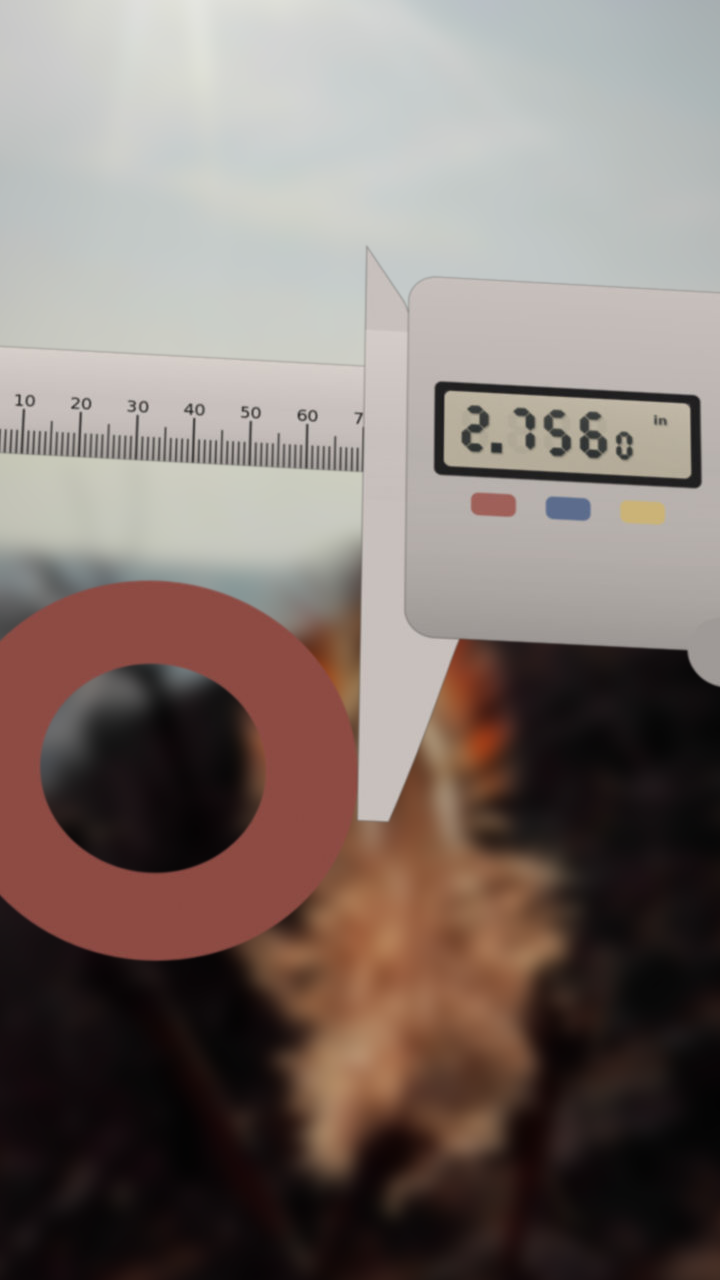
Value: 2.7560in
